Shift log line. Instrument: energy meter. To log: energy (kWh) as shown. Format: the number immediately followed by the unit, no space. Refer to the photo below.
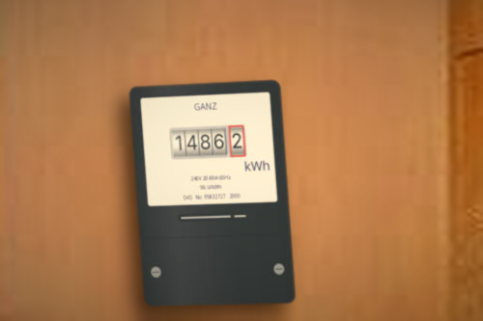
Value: 1486.2kWh
